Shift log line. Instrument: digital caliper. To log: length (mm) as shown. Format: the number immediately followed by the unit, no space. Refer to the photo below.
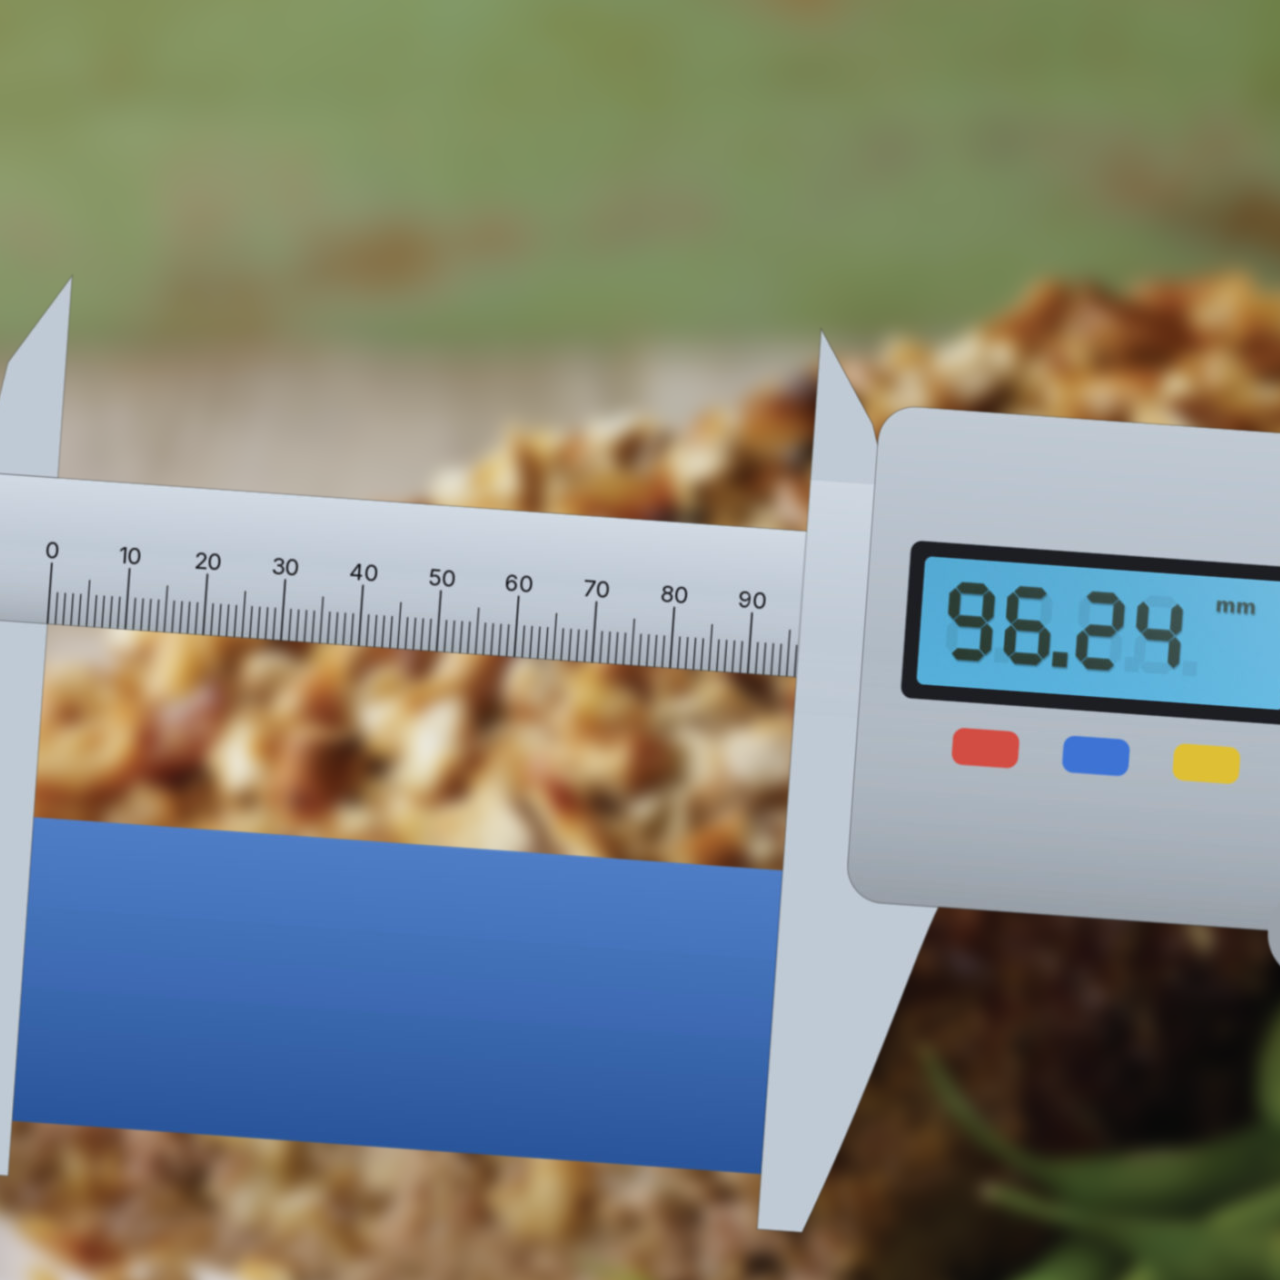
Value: 96.24mm
